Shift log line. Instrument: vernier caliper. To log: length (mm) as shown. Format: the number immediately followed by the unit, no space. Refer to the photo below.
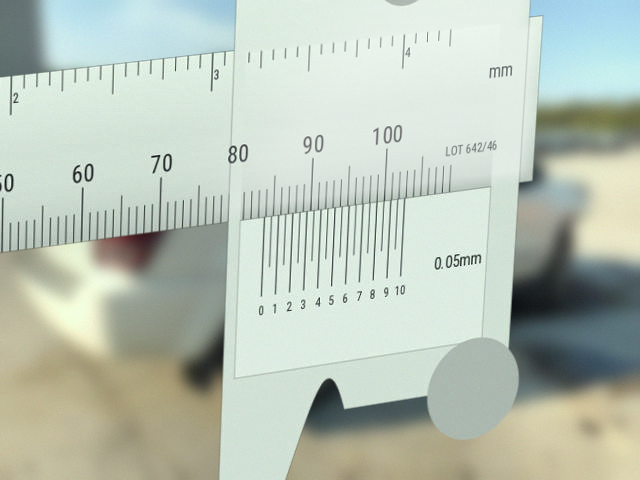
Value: 83.8mm
